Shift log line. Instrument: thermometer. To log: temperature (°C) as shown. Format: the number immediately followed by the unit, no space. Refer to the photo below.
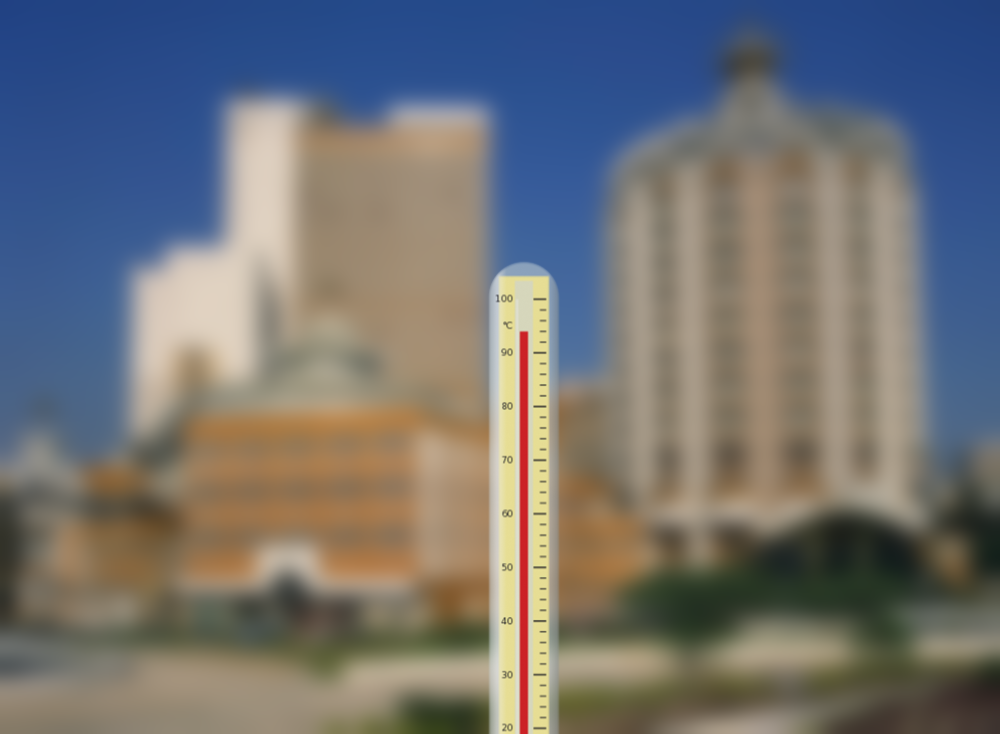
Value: 94°C
